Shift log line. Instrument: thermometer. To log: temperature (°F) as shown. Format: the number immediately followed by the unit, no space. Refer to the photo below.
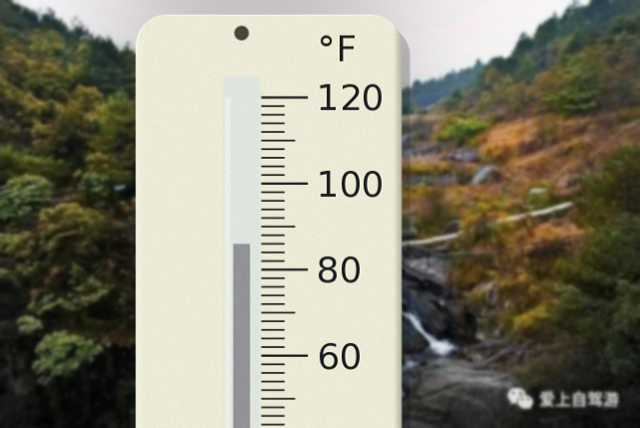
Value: 86°F
